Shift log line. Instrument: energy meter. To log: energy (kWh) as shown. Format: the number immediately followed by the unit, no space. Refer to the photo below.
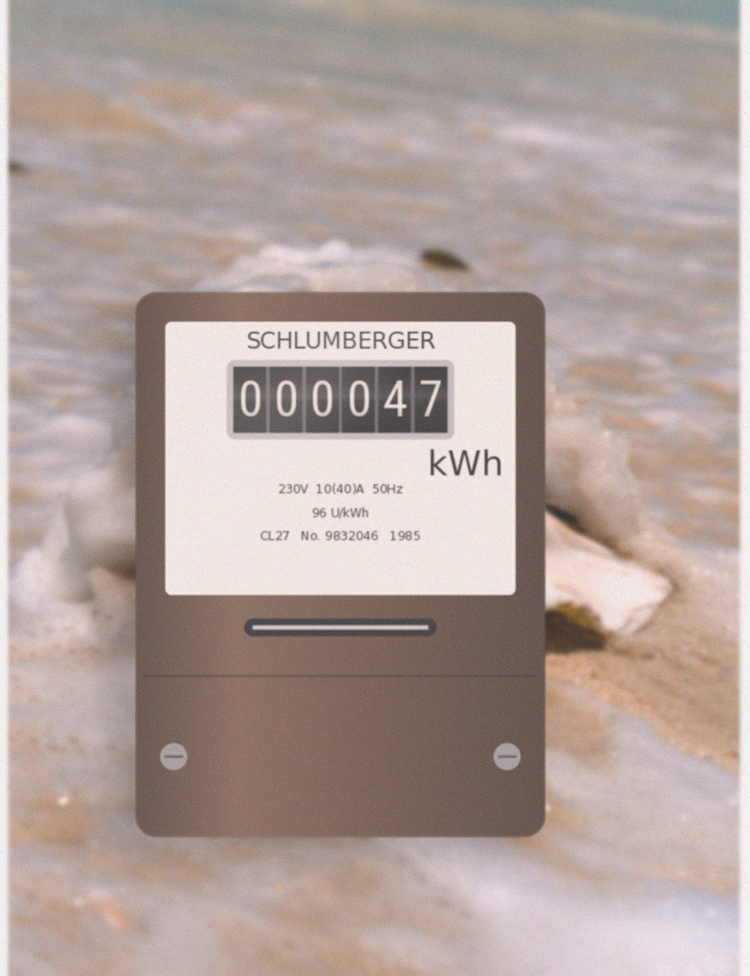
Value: 47kWh
